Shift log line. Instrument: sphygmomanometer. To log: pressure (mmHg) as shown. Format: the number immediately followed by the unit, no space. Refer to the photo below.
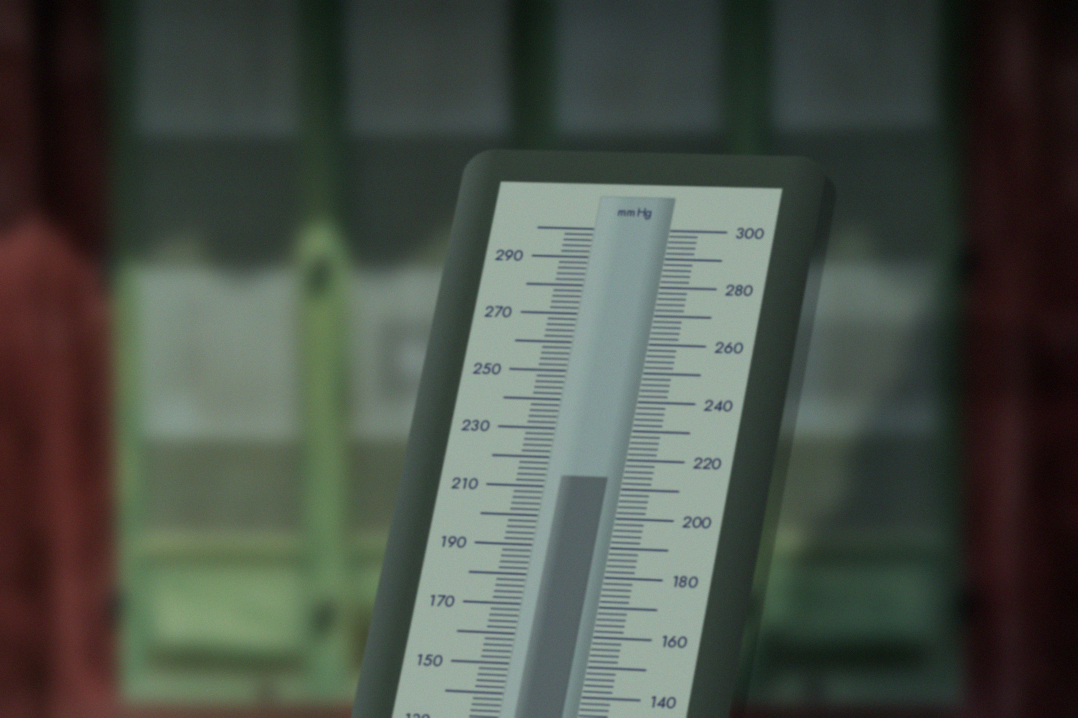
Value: 214mmHg
